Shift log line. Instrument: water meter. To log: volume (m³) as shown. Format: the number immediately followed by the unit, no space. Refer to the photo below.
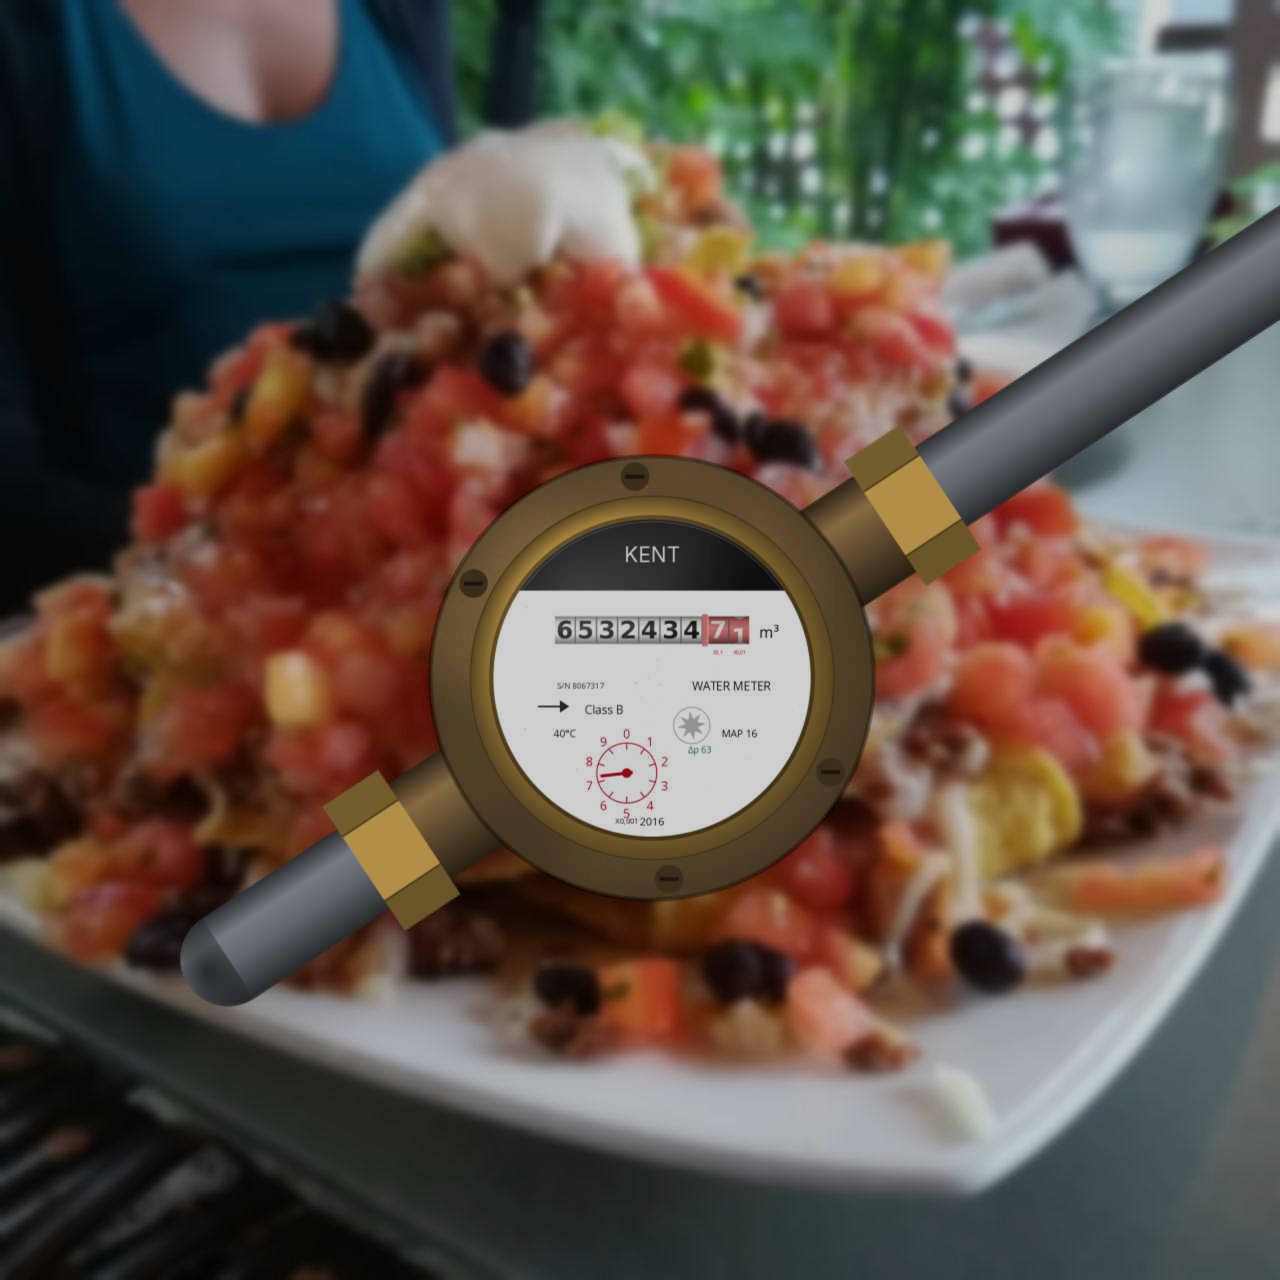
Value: 6532434.707m³
